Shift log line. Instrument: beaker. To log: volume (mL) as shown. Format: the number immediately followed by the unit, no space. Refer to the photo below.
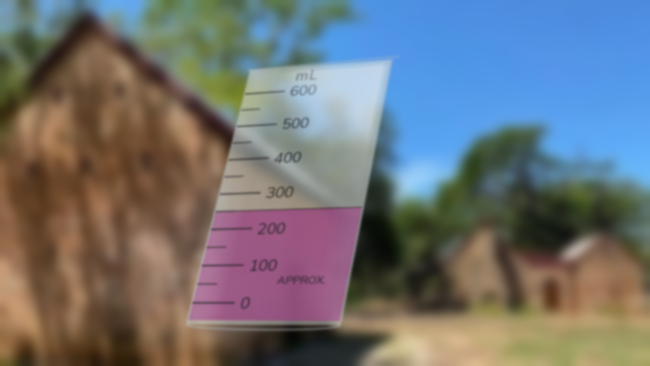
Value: 250mL
